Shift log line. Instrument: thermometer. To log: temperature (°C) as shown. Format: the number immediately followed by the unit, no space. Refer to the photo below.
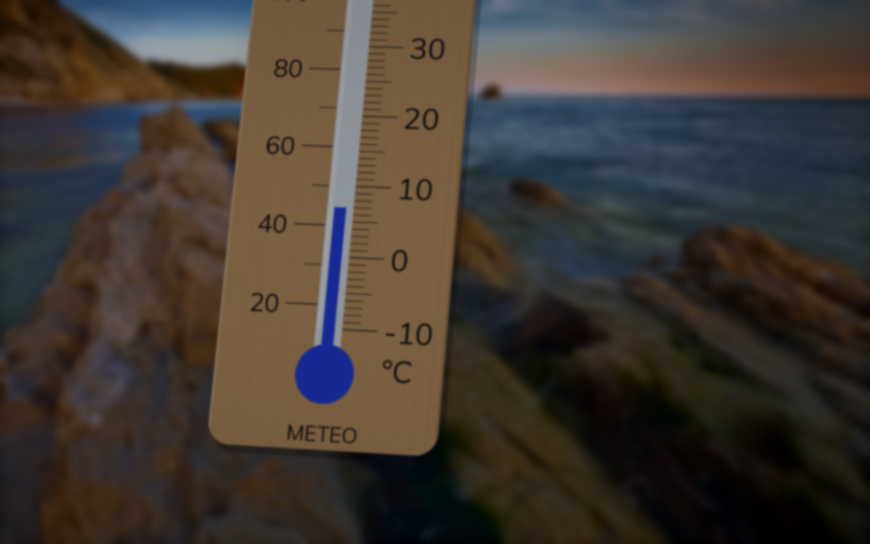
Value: 7°C
